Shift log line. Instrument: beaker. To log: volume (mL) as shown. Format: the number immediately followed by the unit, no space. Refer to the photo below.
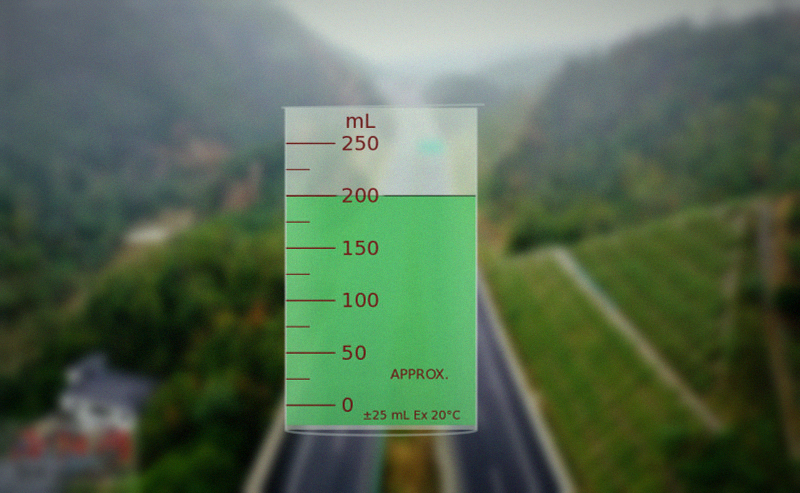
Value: 200mL
